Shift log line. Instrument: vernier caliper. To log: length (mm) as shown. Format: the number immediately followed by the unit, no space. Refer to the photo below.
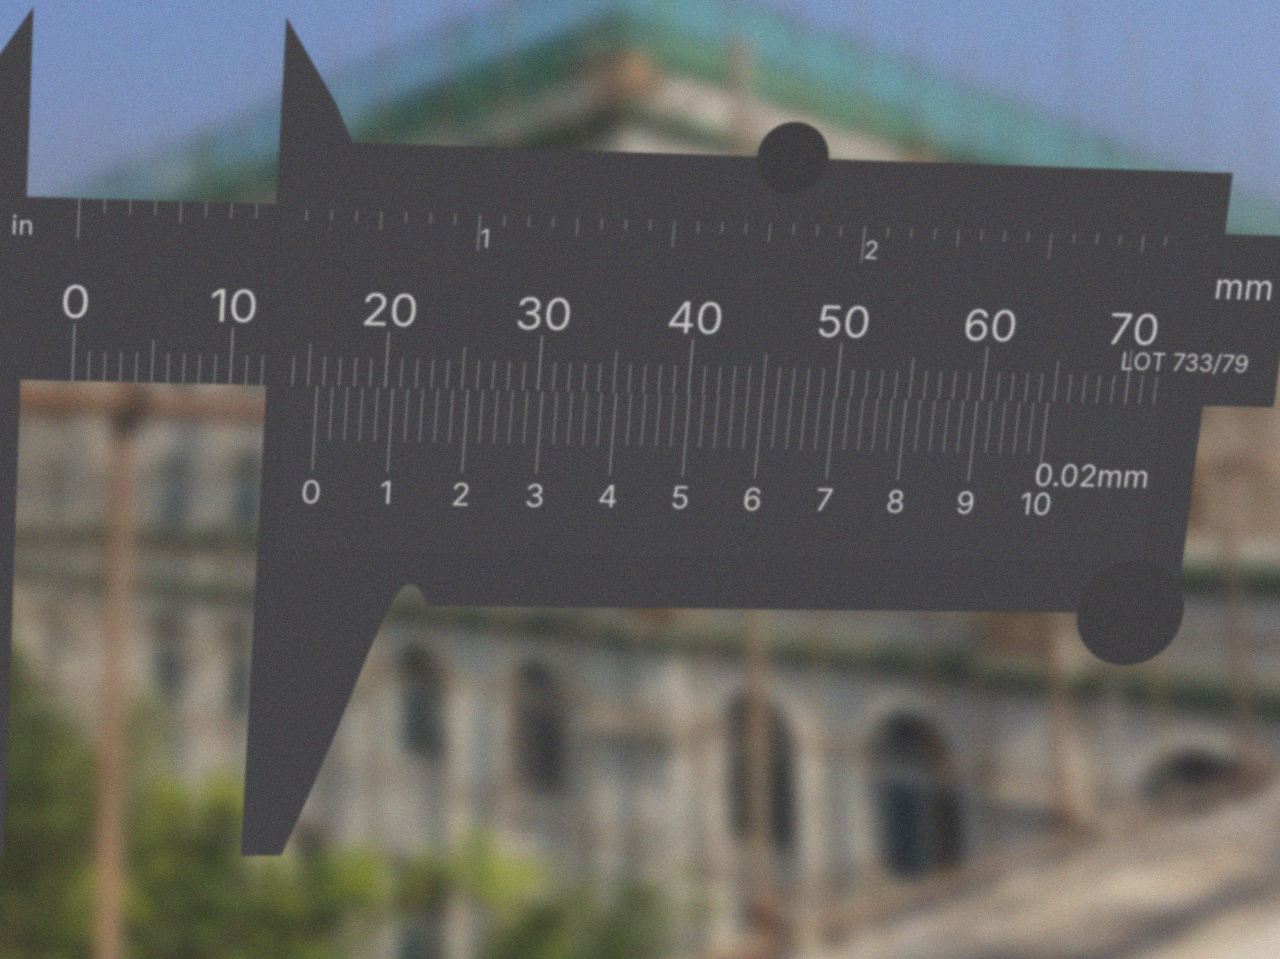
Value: 15.6mm
